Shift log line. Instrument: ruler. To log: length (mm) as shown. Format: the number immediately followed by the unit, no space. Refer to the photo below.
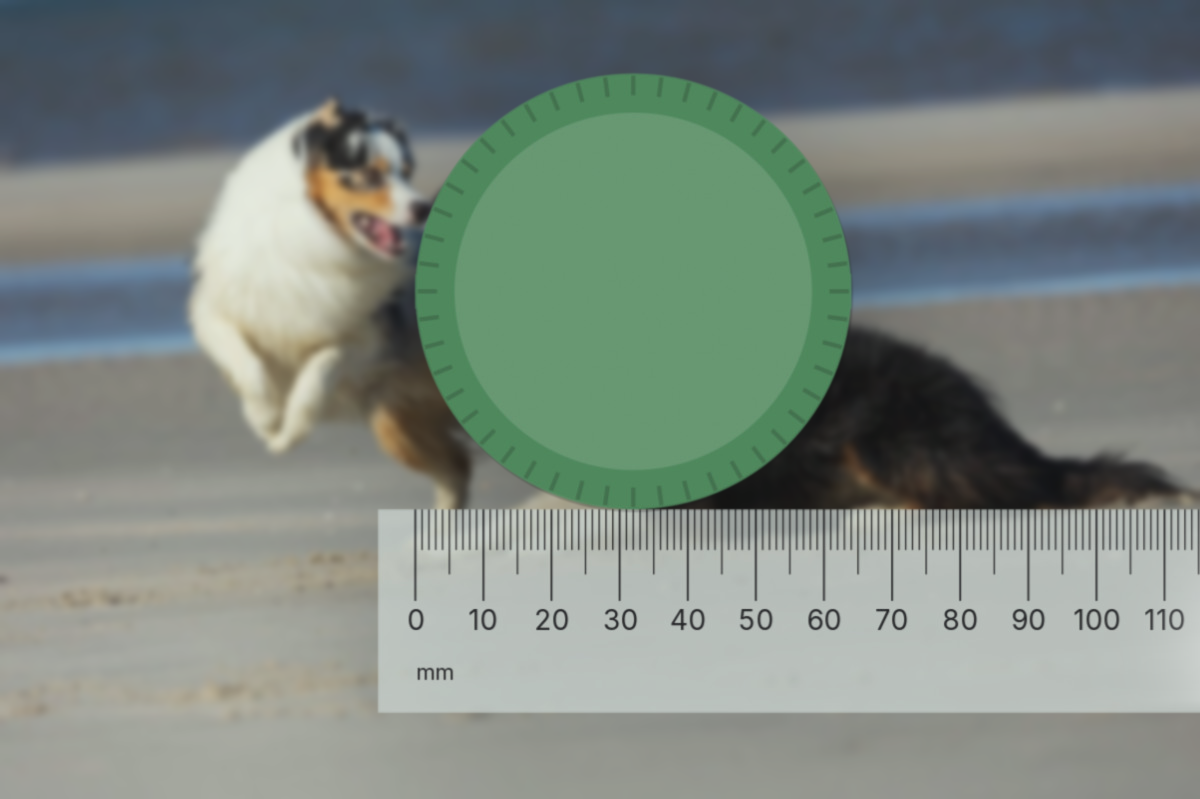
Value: 64mm
